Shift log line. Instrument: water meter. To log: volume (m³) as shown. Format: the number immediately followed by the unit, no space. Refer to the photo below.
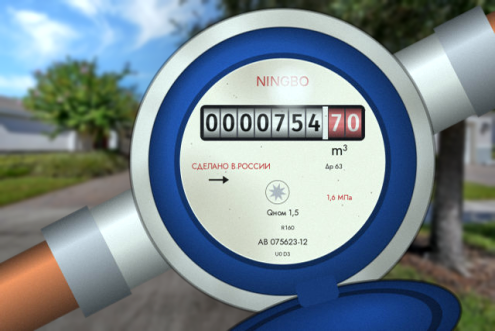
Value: 754.70m³
